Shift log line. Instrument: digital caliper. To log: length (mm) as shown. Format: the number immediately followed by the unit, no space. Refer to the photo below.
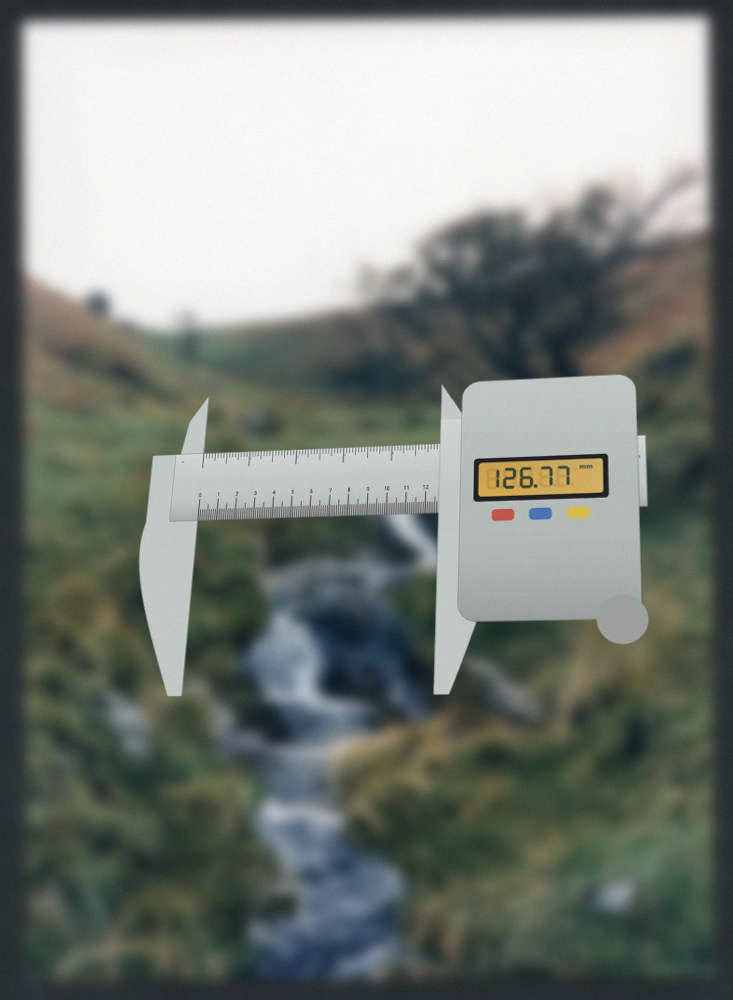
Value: 126.77mm
